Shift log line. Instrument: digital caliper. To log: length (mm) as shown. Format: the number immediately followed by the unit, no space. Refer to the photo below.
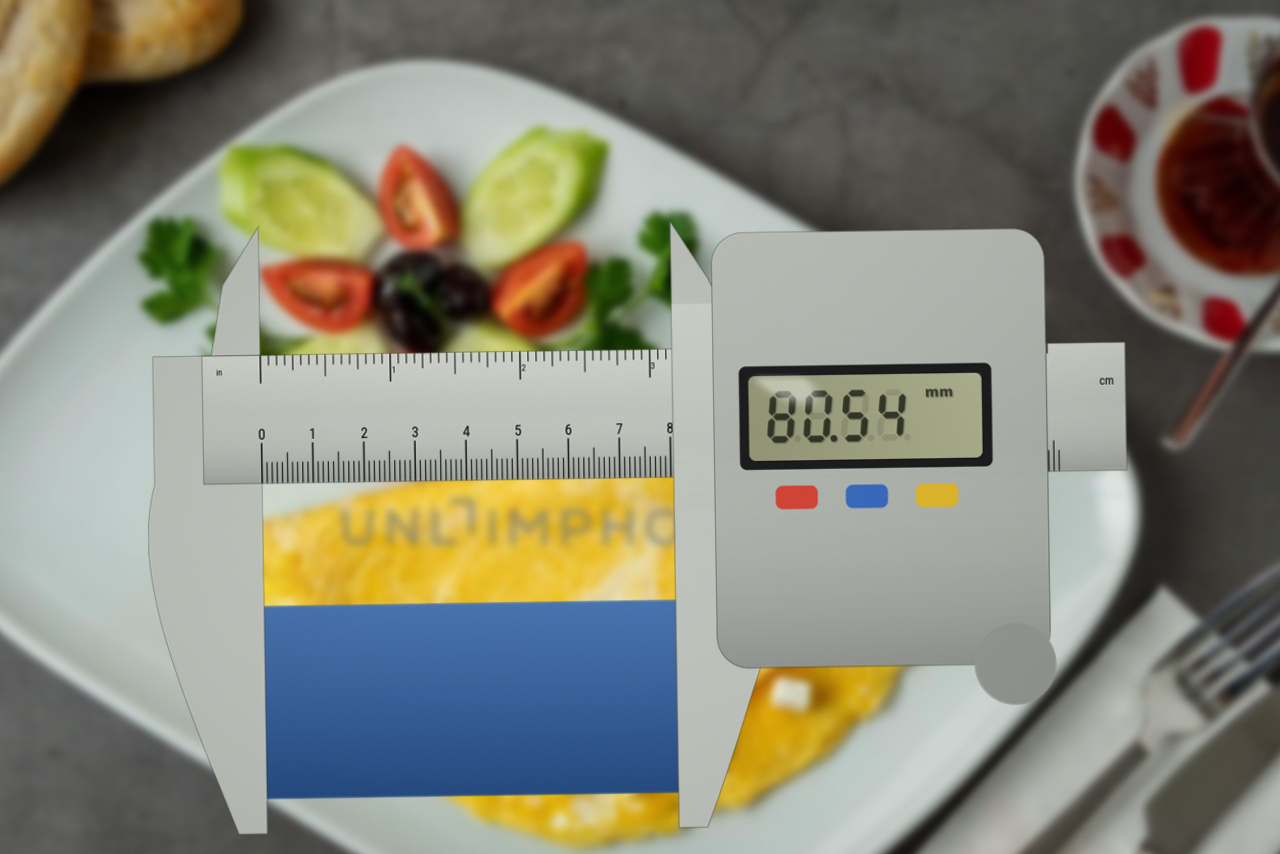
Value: 80.54mm
